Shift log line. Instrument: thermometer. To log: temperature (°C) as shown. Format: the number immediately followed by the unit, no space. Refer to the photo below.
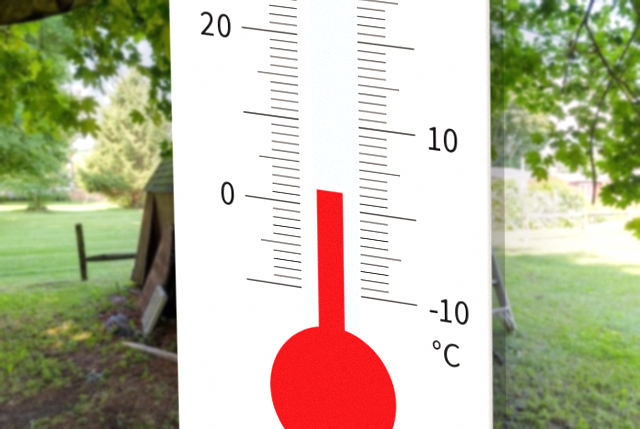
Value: 2°C
